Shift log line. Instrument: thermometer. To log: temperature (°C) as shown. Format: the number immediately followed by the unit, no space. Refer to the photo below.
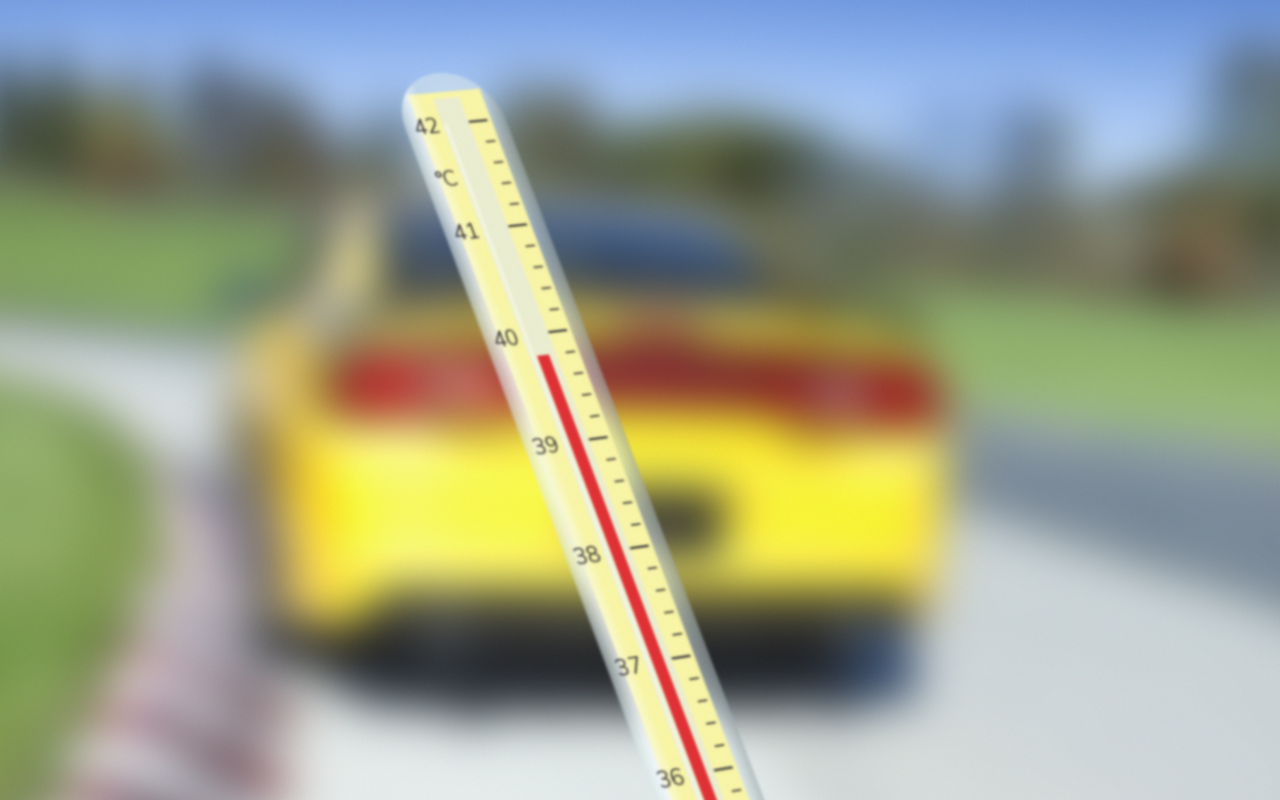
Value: 39.8°C
